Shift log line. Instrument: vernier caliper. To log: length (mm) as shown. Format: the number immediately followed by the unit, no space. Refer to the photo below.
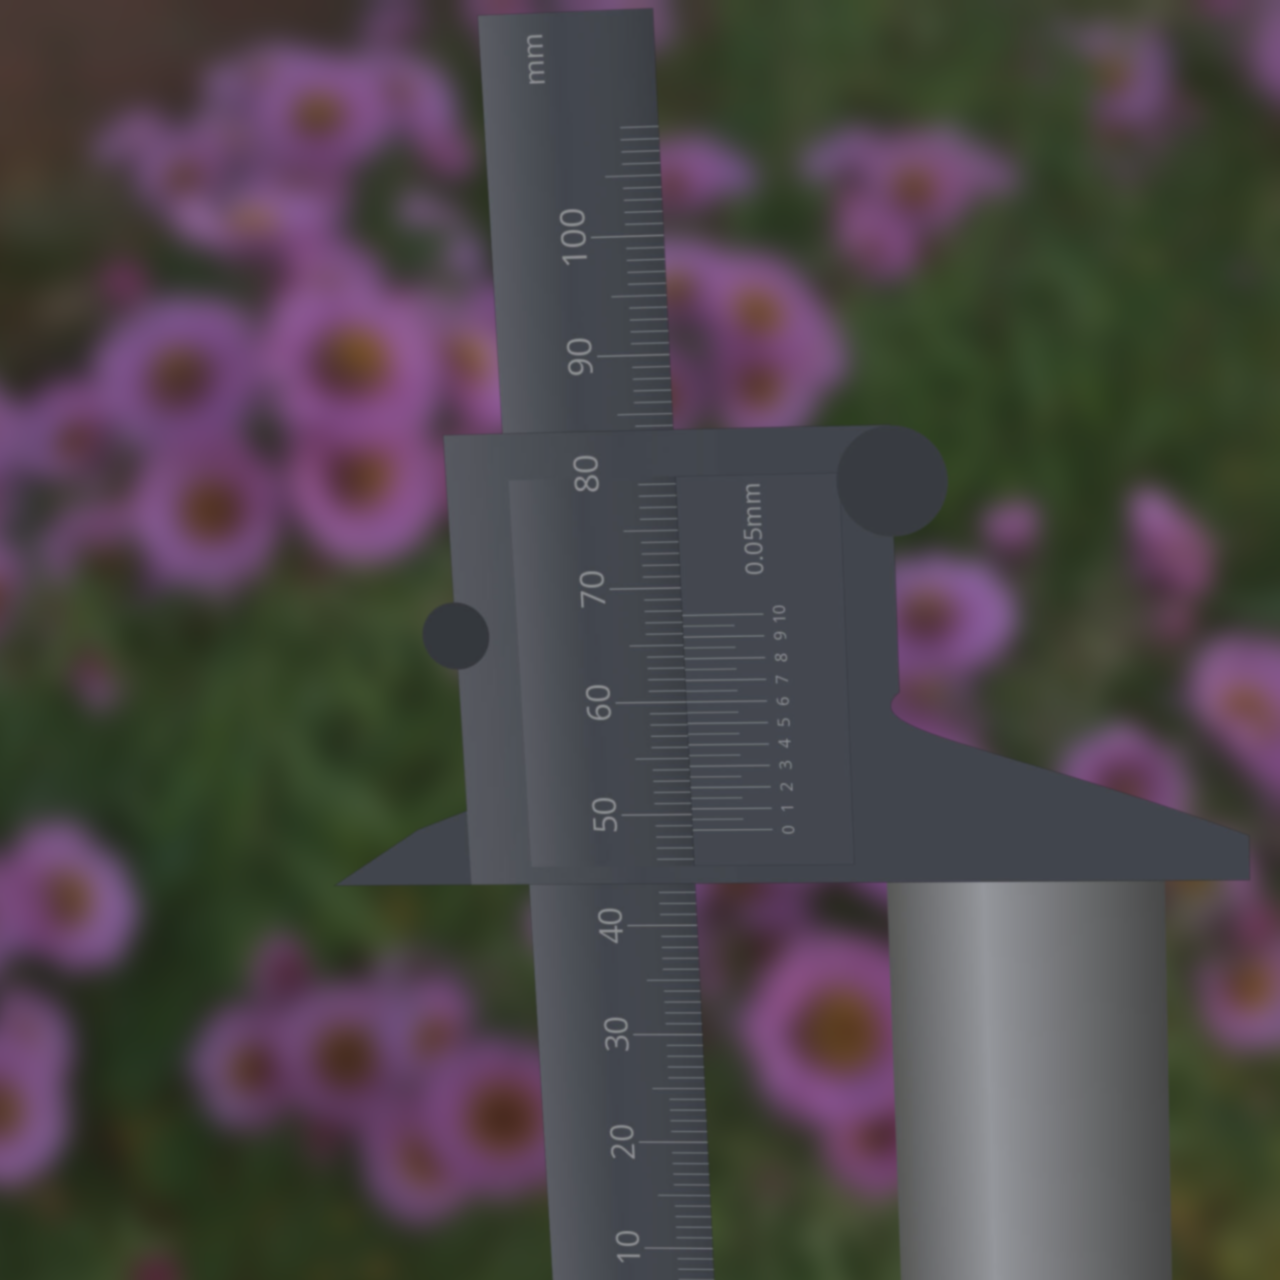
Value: 48.6mm
